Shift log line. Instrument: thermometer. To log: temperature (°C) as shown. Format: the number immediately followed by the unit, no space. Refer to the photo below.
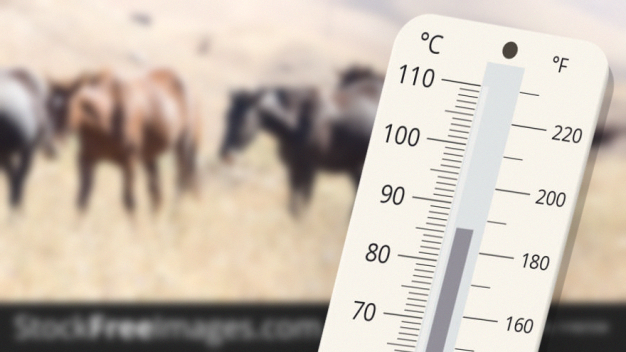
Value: 86°C
